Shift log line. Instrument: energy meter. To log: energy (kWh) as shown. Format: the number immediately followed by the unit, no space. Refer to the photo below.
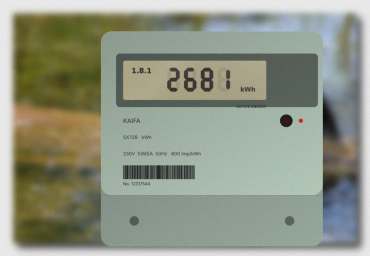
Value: 2681kWh
